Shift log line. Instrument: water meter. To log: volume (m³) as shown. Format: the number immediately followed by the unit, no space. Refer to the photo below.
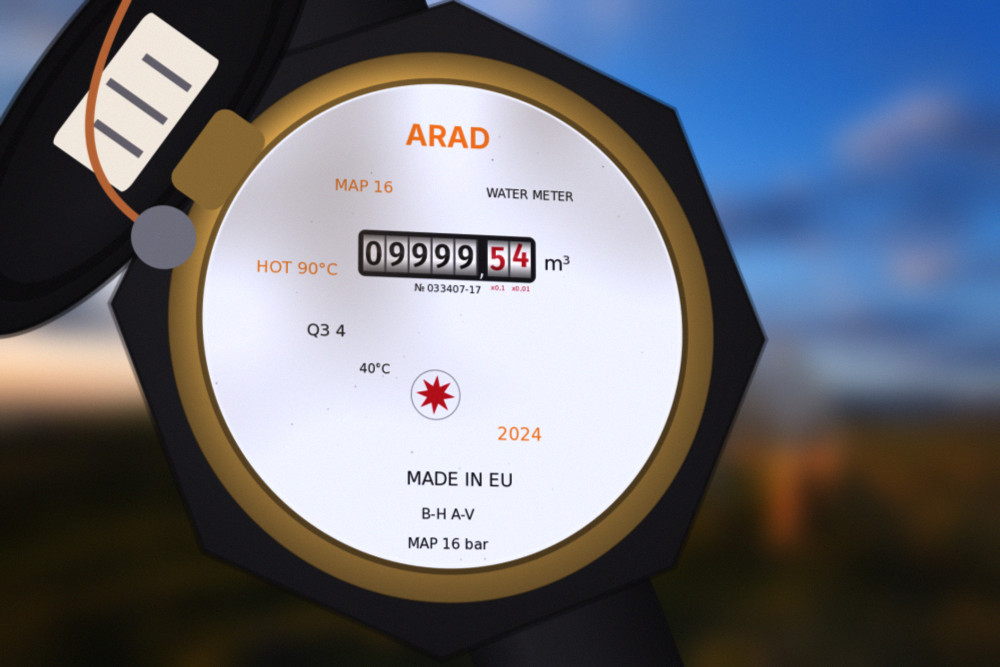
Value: 9999.54m³
